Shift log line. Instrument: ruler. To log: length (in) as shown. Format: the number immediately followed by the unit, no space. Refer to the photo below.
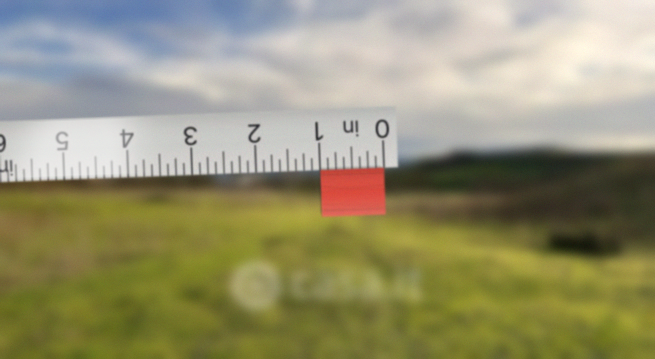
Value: 1in
